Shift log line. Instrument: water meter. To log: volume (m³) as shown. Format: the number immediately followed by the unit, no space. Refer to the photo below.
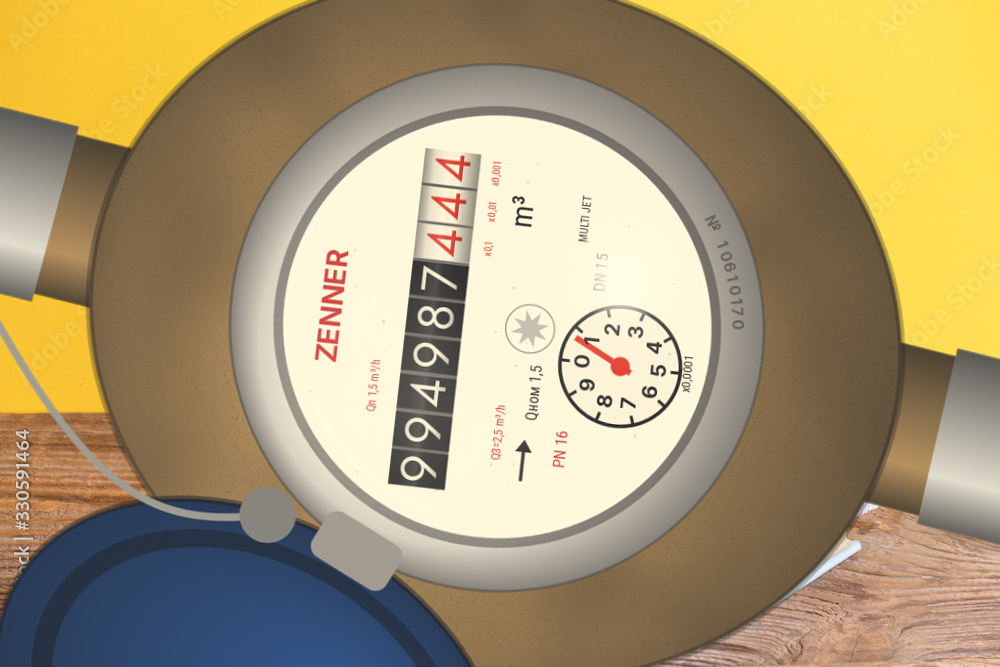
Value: 994987.4440m³
